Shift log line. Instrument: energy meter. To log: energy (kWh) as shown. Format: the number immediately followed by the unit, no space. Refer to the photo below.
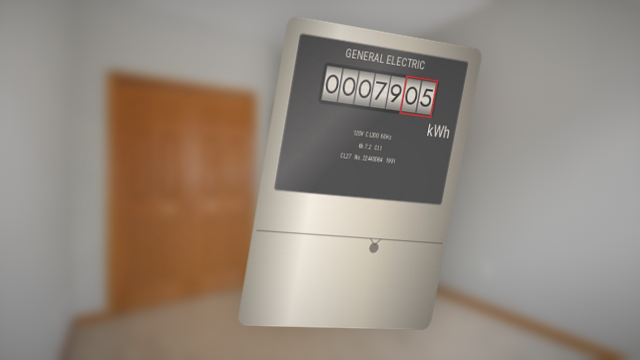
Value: 79.05kWh
